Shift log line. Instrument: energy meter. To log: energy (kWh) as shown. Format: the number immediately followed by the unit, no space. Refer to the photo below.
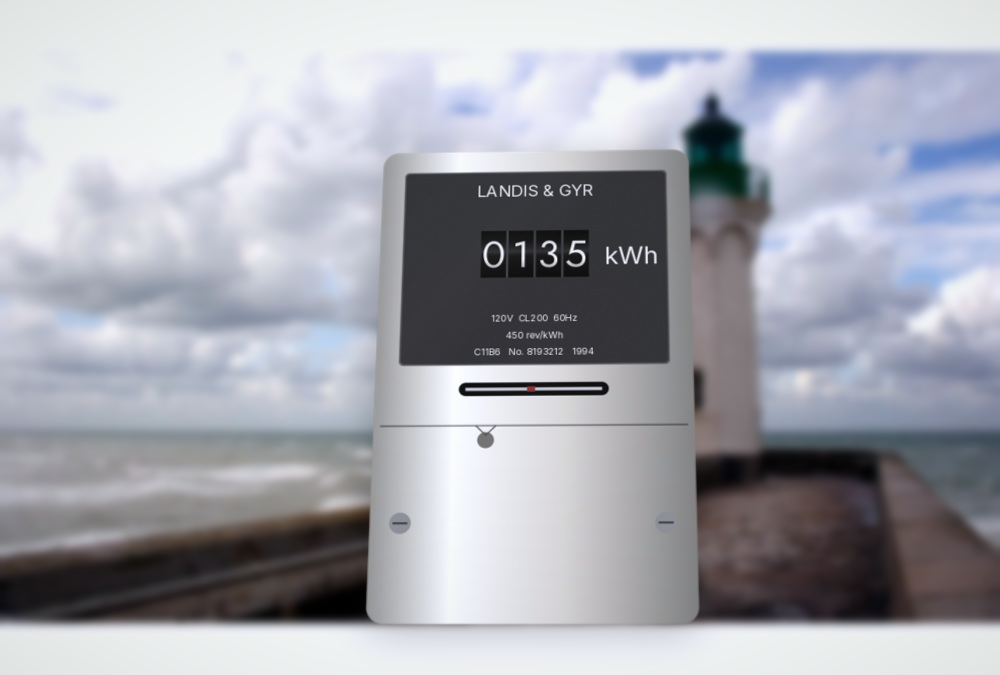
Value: 135kWh
